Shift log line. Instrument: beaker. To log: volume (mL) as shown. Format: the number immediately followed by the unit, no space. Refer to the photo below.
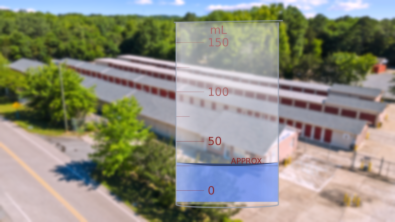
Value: 25mL
